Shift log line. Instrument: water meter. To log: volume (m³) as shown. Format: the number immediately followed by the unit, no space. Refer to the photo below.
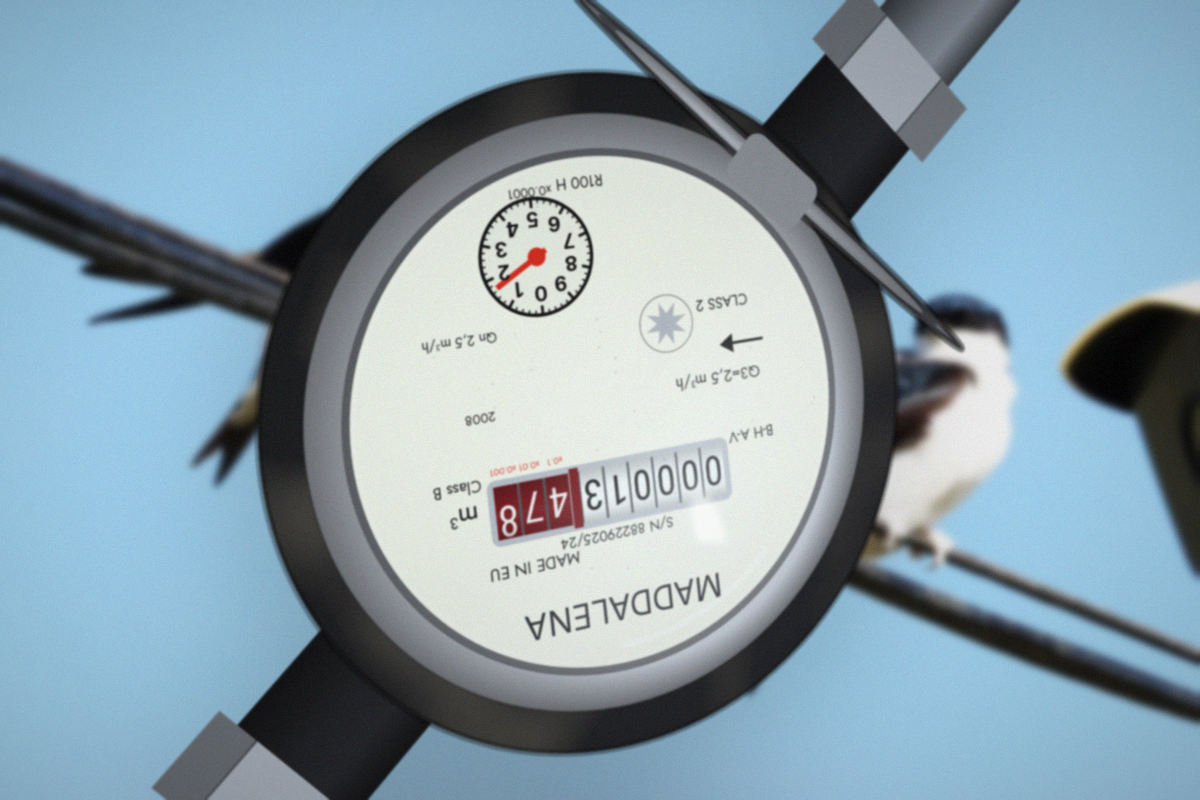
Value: 13.4781m³
